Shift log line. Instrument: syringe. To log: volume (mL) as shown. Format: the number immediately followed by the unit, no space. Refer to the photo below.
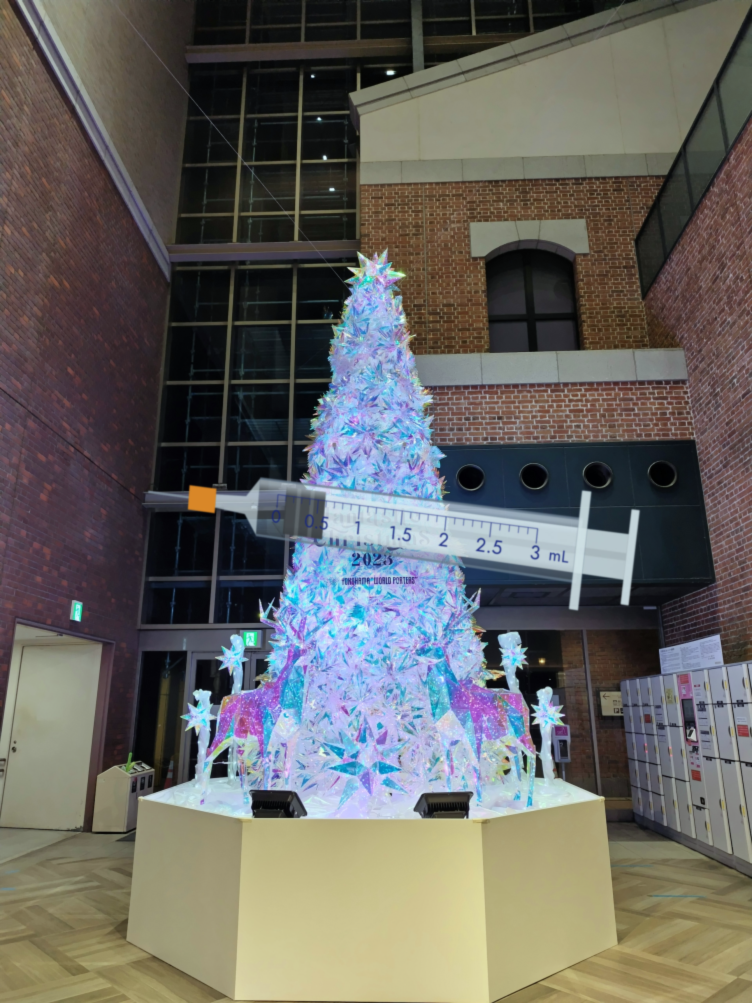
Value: 0.1mL
